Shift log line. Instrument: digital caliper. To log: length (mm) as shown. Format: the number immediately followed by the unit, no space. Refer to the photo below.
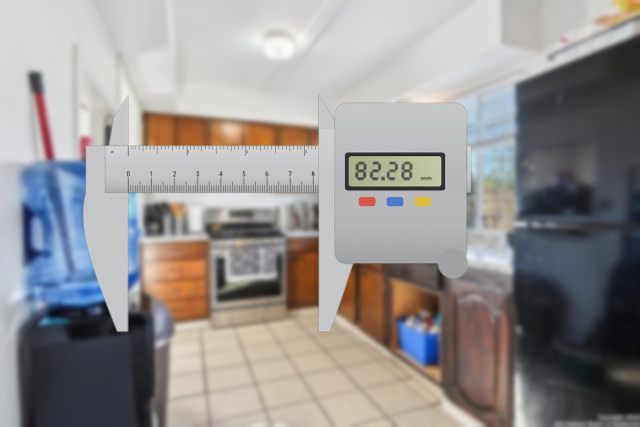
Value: 82.28mm
